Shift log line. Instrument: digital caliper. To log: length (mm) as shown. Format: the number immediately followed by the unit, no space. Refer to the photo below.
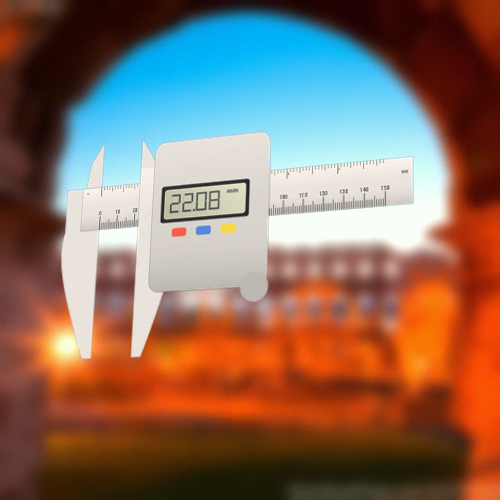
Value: 22.08mm
